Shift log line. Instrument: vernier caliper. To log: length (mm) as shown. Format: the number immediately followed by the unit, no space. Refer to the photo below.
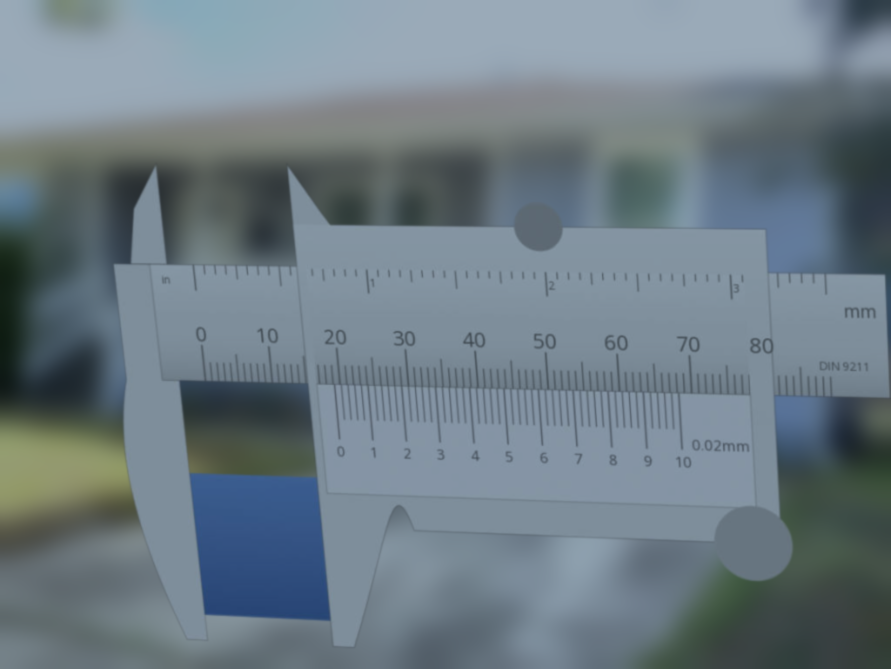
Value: 19.2mm
